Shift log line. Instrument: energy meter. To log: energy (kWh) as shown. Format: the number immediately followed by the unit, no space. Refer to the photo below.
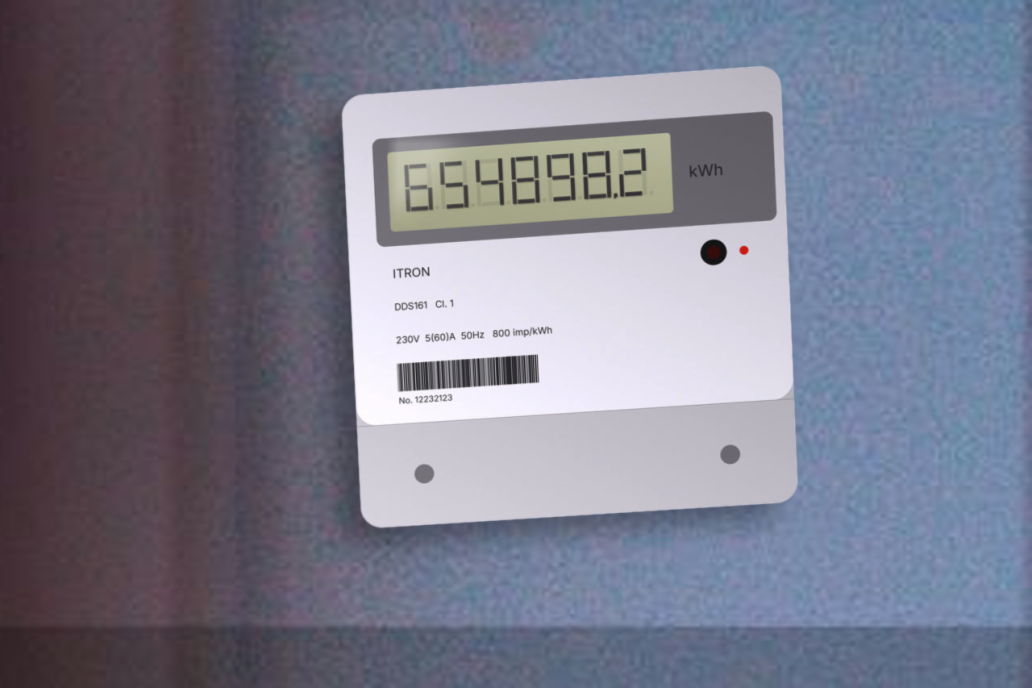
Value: 654898.2kWh
